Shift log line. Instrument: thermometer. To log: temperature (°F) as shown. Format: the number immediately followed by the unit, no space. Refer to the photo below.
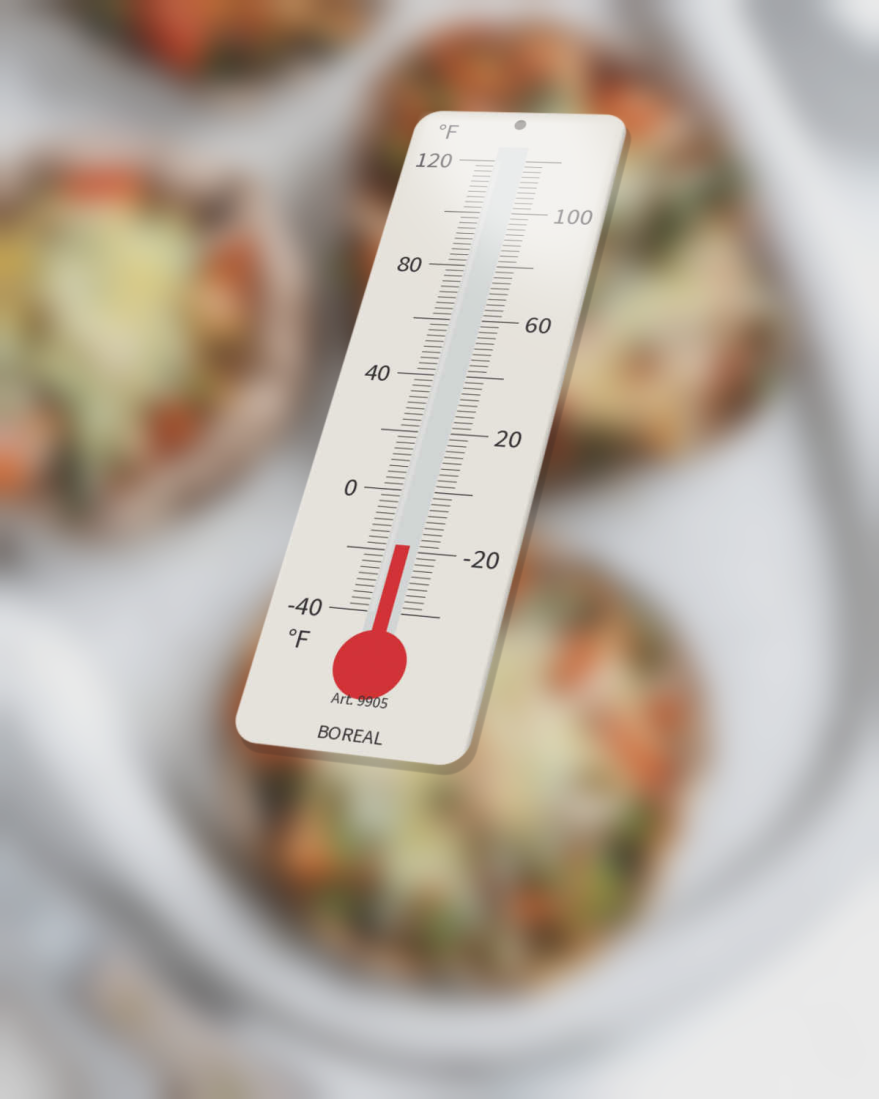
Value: -18°F
